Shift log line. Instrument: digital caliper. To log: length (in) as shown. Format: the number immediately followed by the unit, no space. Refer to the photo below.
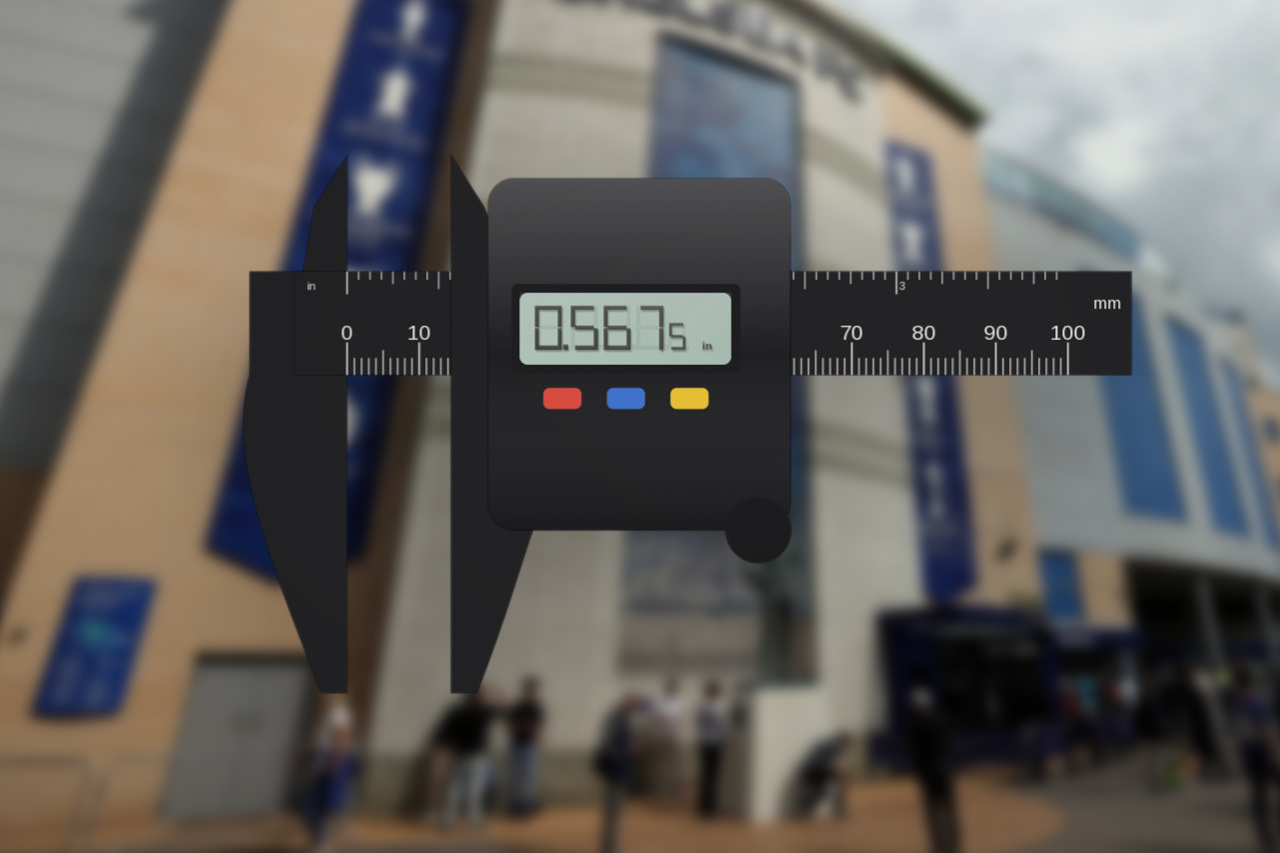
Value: 0.5675in
